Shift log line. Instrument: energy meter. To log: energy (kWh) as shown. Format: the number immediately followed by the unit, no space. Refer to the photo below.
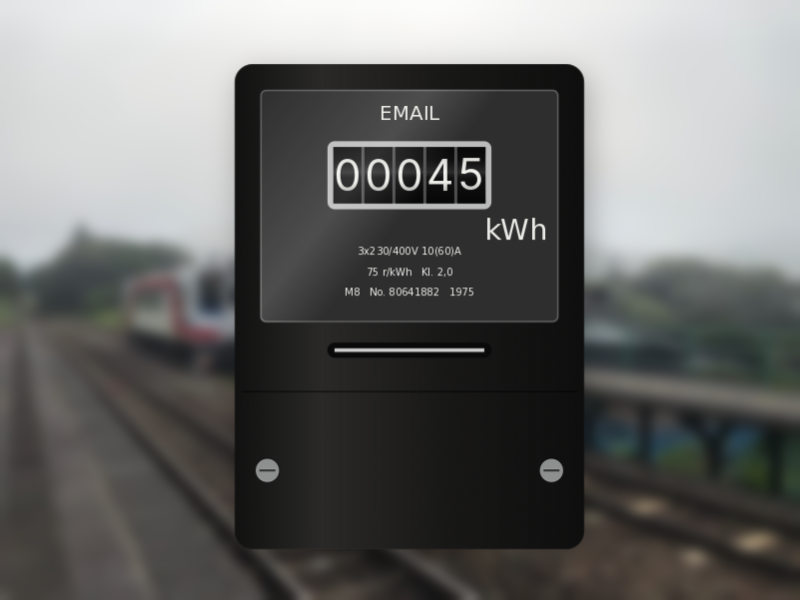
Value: 45kWh
